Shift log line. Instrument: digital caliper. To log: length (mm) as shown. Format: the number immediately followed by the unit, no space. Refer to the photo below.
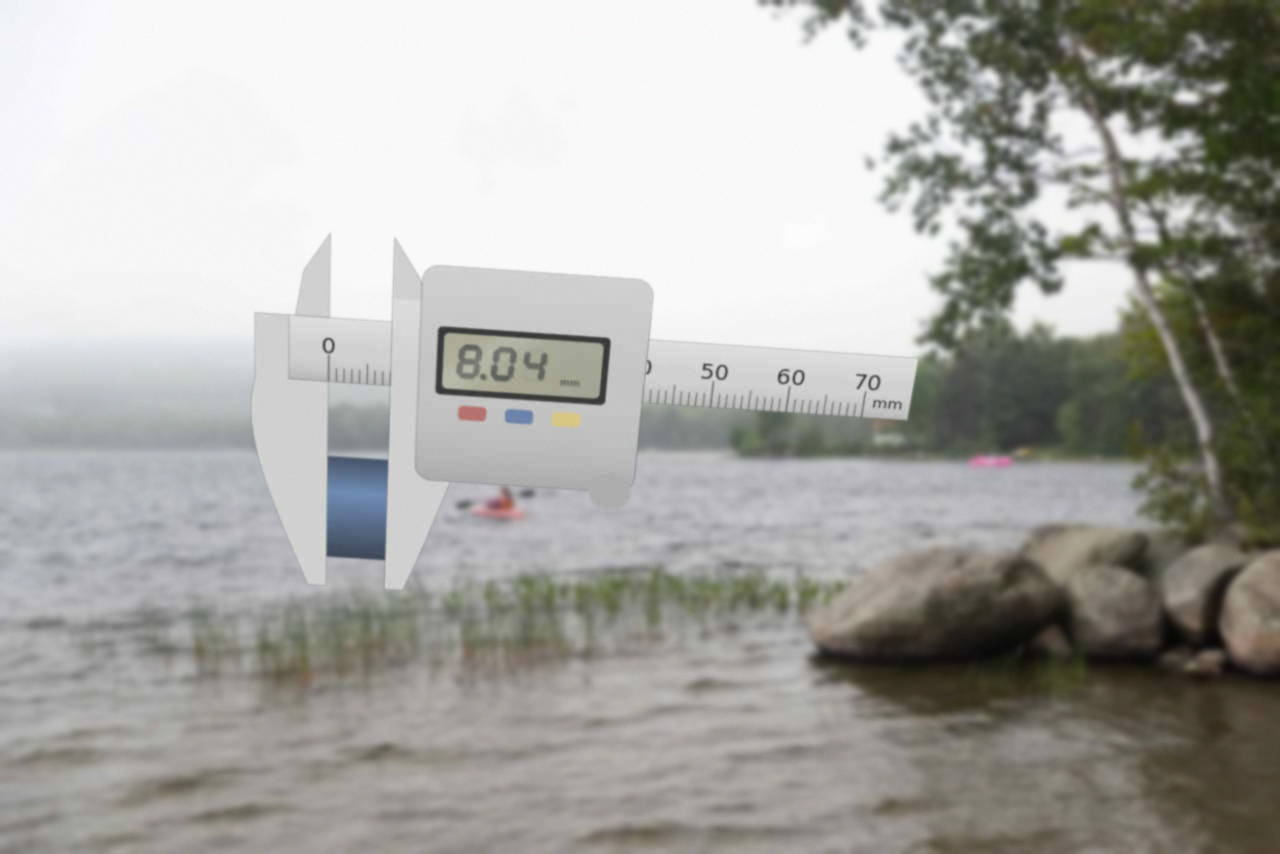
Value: 8.04mm
